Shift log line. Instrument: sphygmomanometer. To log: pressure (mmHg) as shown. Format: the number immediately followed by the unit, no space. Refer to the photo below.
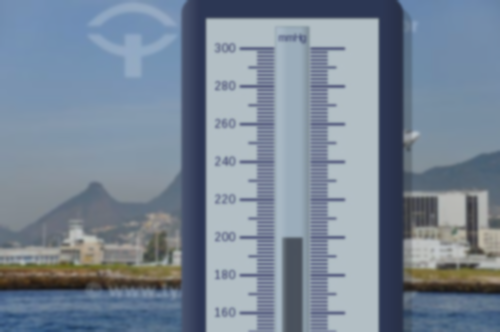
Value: 200mmHg
